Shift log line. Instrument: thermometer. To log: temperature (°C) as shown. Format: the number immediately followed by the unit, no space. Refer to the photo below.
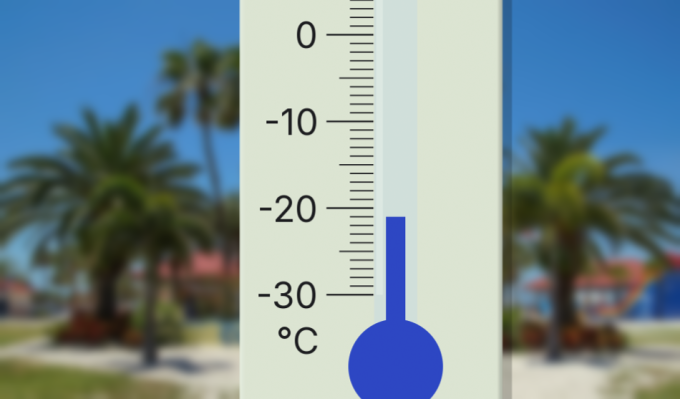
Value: -21°C
